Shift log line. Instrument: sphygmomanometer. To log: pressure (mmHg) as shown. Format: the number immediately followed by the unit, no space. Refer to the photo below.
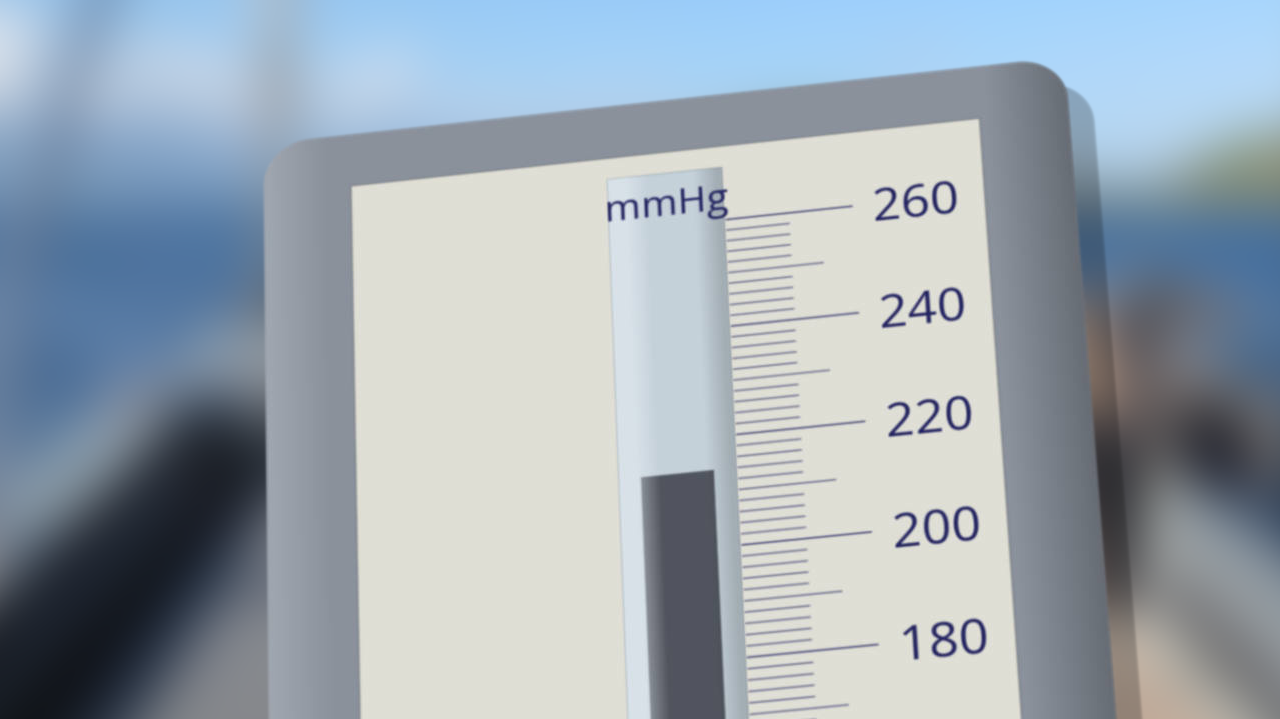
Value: 214mmHg
